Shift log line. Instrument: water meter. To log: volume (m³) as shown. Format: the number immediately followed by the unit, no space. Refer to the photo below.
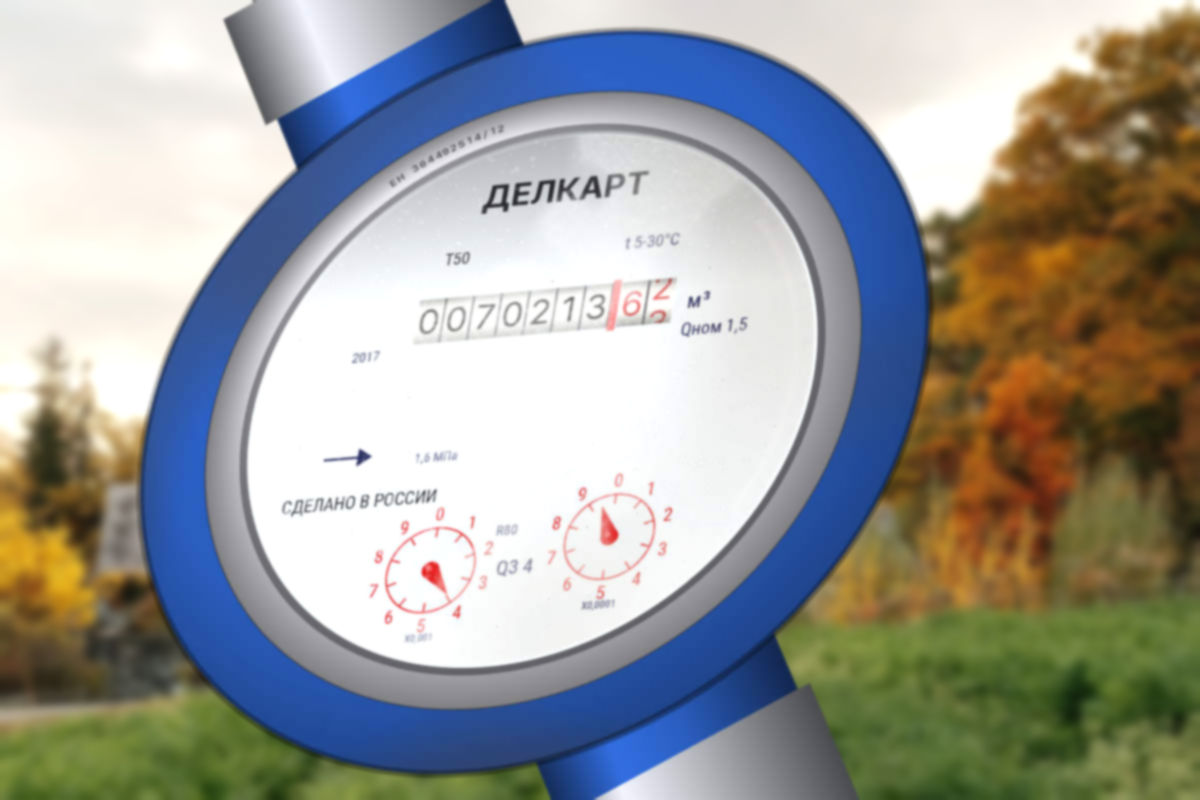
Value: 70213.6239m³
